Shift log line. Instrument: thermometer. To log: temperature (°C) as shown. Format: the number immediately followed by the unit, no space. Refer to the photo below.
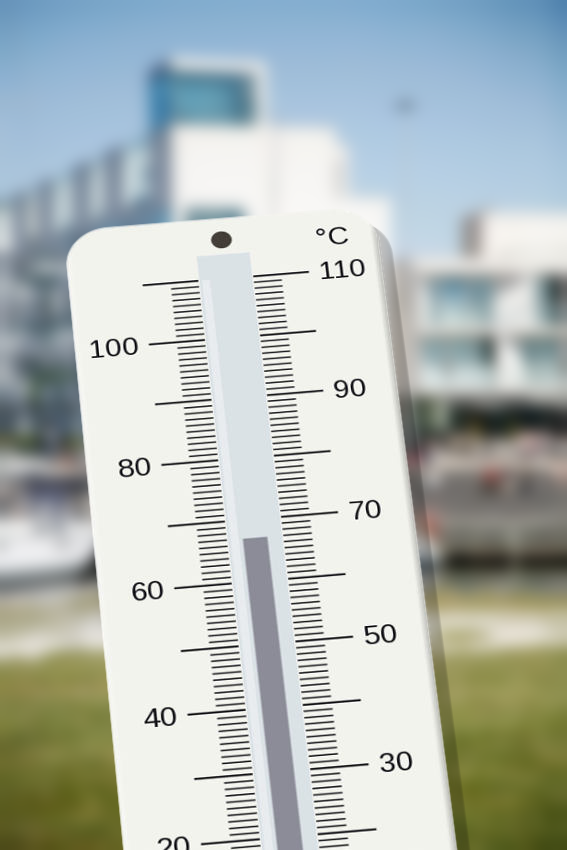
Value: 67°C
